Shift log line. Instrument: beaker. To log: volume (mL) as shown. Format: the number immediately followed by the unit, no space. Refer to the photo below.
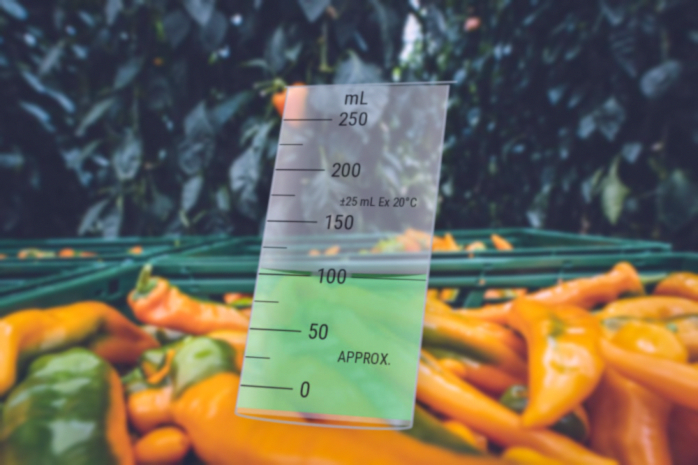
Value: 100mL
